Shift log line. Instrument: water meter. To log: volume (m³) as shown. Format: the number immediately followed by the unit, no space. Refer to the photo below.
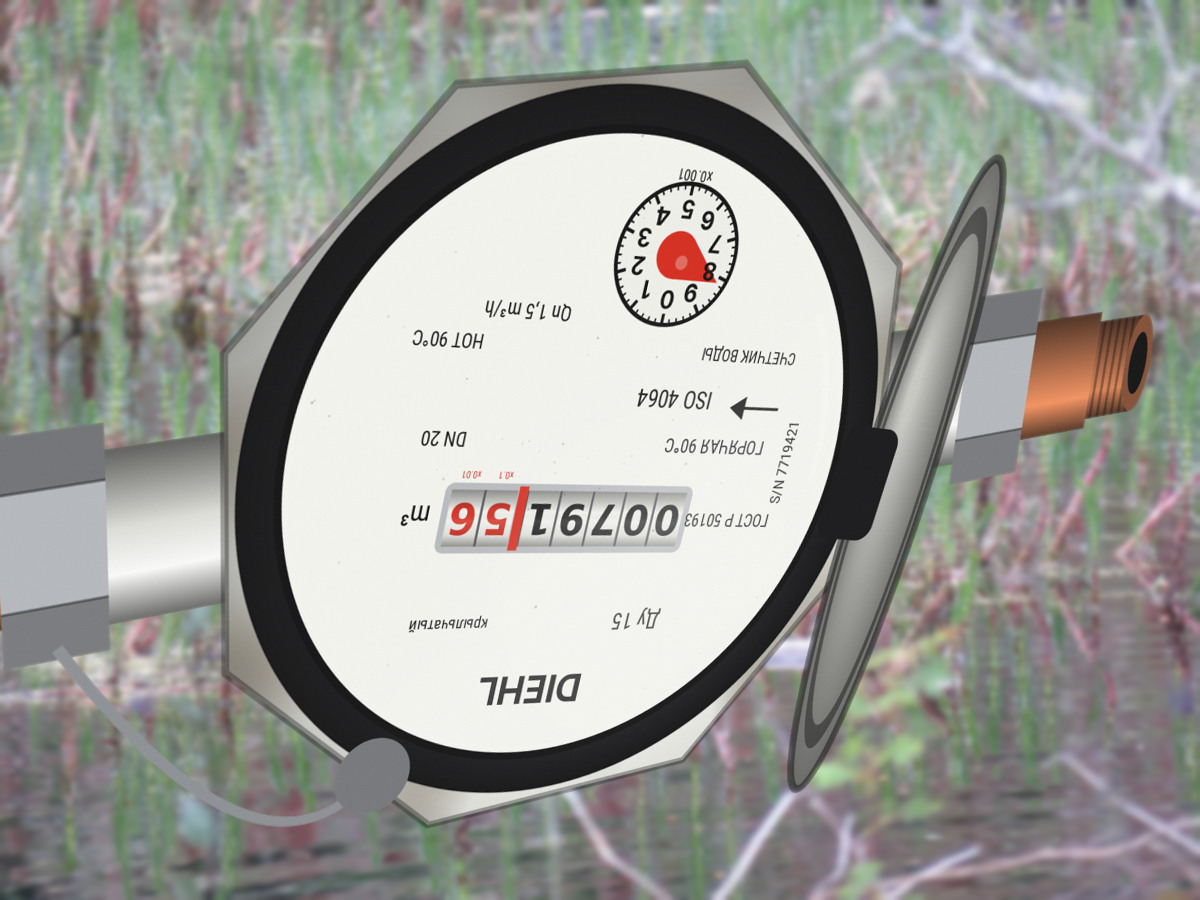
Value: 791.568m³
